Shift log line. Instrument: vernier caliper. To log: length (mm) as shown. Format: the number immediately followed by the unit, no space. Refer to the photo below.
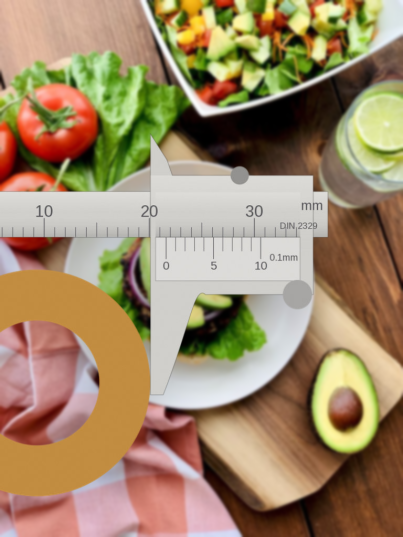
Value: 21.6mm
